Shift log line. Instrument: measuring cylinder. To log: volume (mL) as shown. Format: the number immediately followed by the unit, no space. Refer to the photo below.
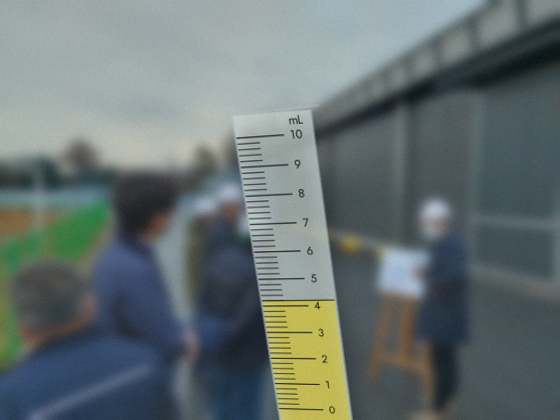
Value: 4.2mL
